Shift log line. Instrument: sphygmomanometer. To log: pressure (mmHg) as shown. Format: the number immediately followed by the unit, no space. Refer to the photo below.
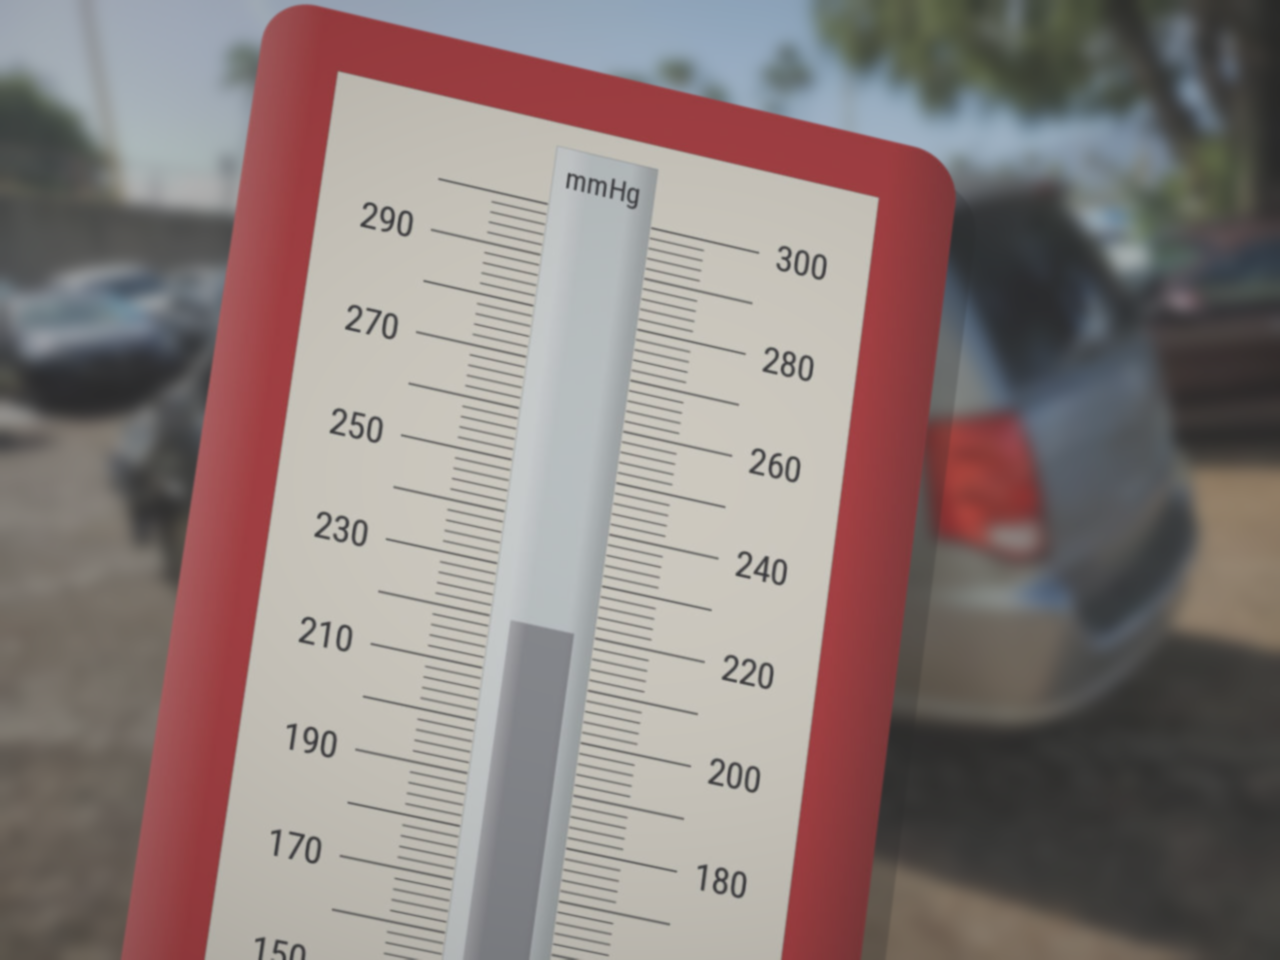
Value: 220mmHg
